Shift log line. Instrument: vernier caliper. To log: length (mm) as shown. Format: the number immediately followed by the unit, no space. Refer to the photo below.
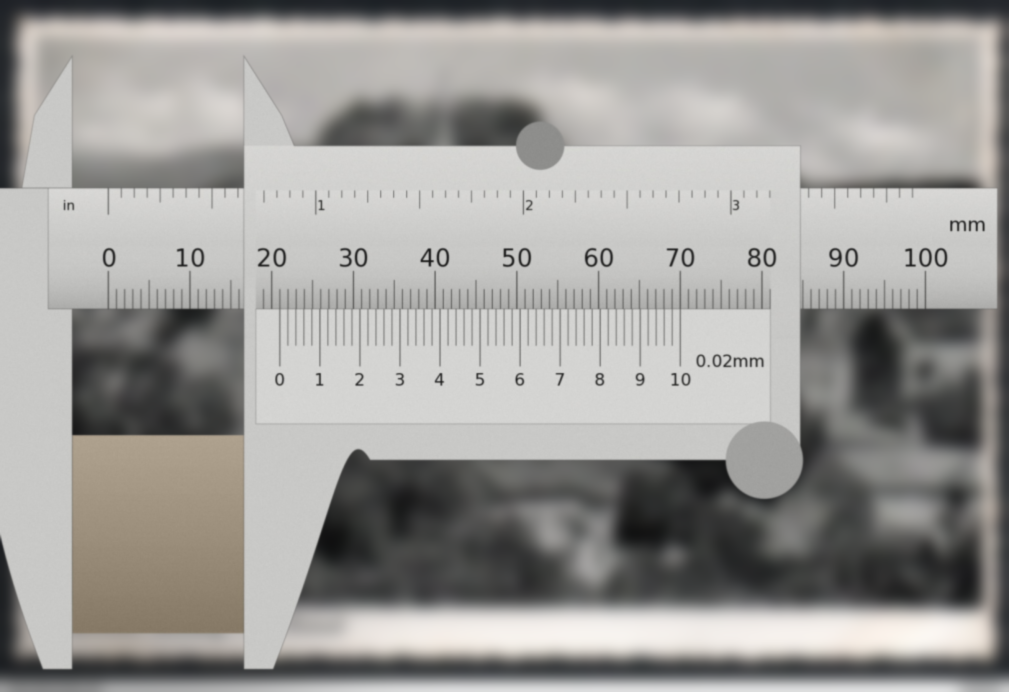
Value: 21.0mm
